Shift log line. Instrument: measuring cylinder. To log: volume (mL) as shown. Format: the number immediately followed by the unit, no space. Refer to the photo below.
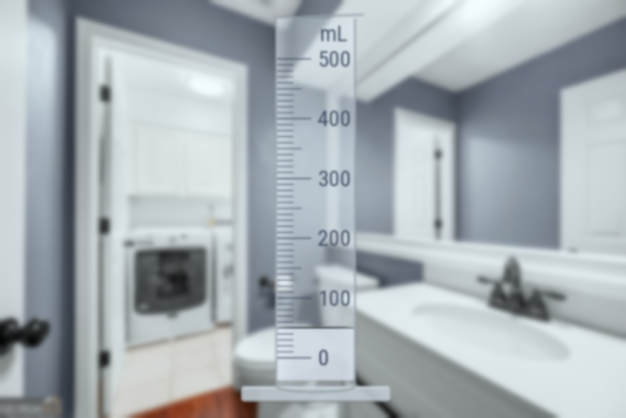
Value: 50mL
